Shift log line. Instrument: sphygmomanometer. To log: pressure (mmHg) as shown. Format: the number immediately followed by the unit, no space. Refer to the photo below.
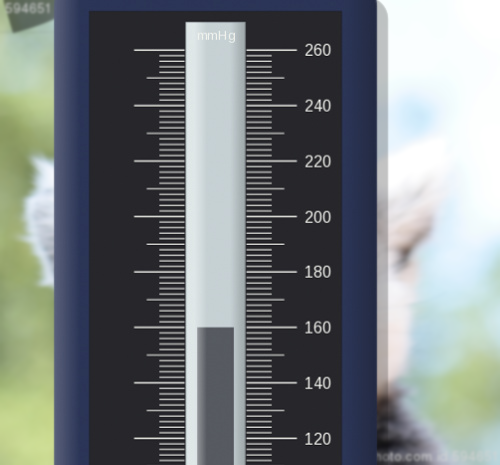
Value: 160mmHg
